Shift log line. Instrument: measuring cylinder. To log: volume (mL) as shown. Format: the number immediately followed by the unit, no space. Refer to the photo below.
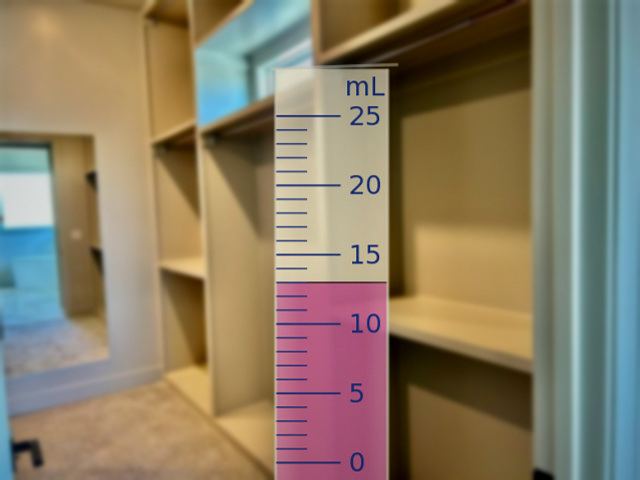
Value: 13mL
